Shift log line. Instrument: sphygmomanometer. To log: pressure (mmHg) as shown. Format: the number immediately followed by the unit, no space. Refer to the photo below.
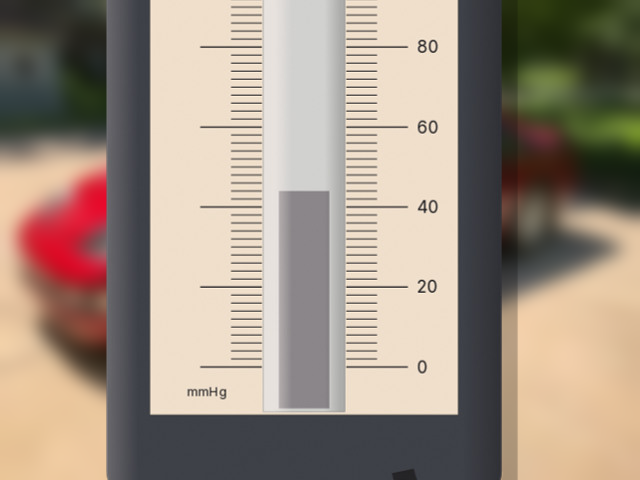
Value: 44mmHg
